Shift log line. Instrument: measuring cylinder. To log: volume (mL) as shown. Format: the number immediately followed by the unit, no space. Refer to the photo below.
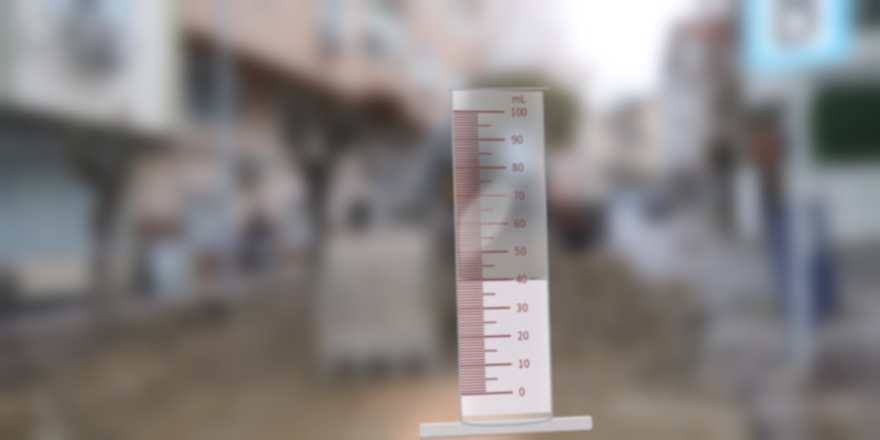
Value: 40mL
